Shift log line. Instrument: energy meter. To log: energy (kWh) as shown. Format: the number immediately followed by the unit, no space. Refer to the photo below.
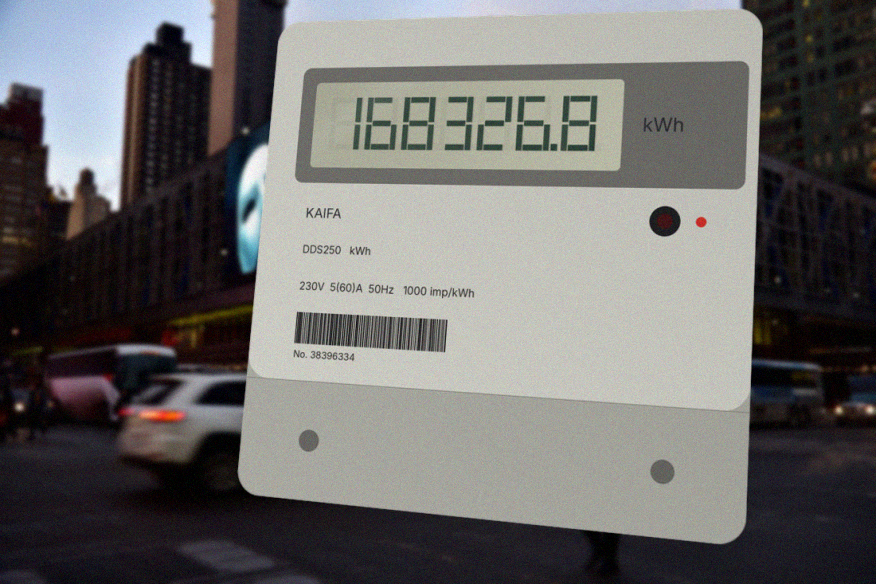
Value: 168326.8kWh
